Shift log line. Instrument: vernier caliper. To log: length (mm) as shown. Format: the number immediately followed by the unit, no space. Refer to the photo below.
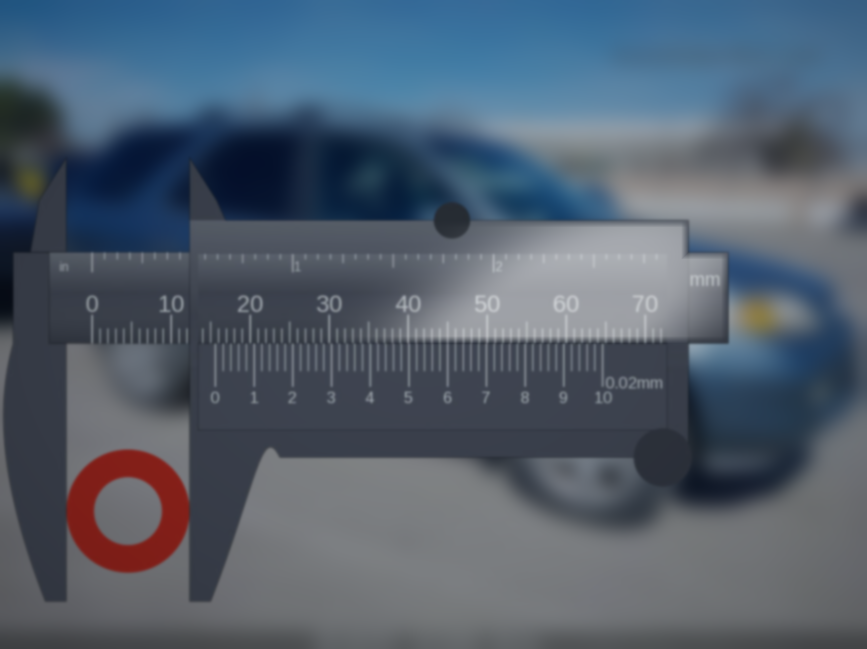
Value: 15.6mm
